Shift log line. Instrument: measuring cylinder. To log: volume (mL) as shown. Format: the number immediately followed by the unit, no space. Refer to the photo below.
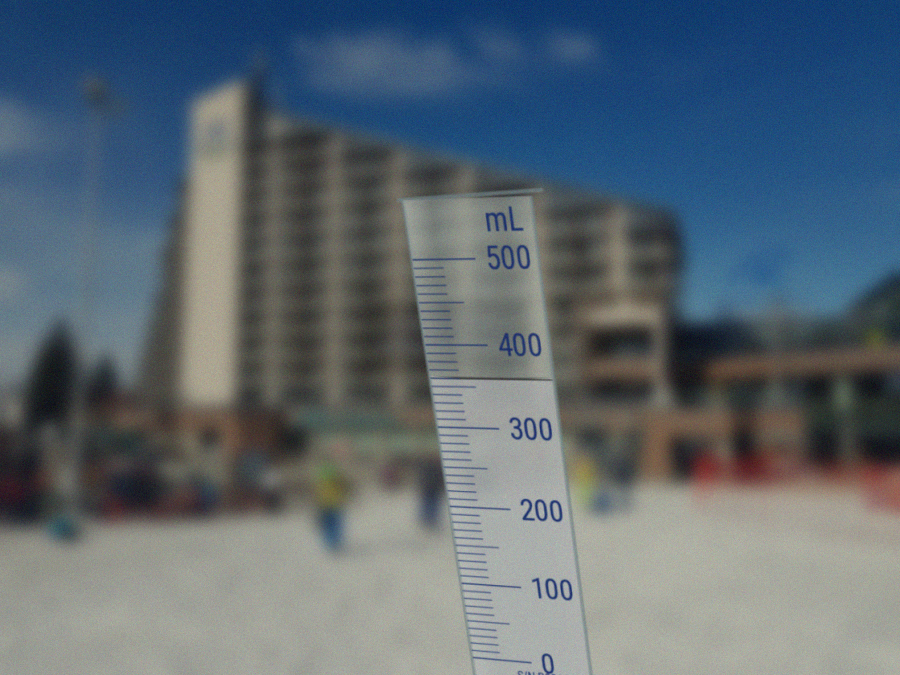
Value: 360mL
